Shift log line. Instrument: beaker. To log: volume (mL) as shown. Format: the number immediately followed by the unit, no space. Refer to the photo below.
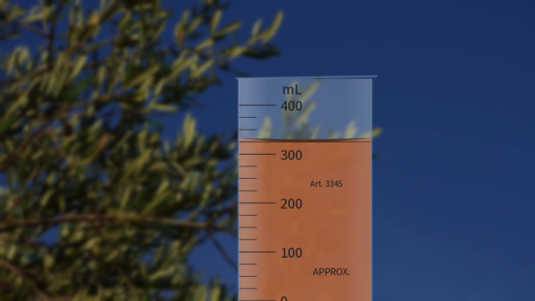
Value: 325mL
